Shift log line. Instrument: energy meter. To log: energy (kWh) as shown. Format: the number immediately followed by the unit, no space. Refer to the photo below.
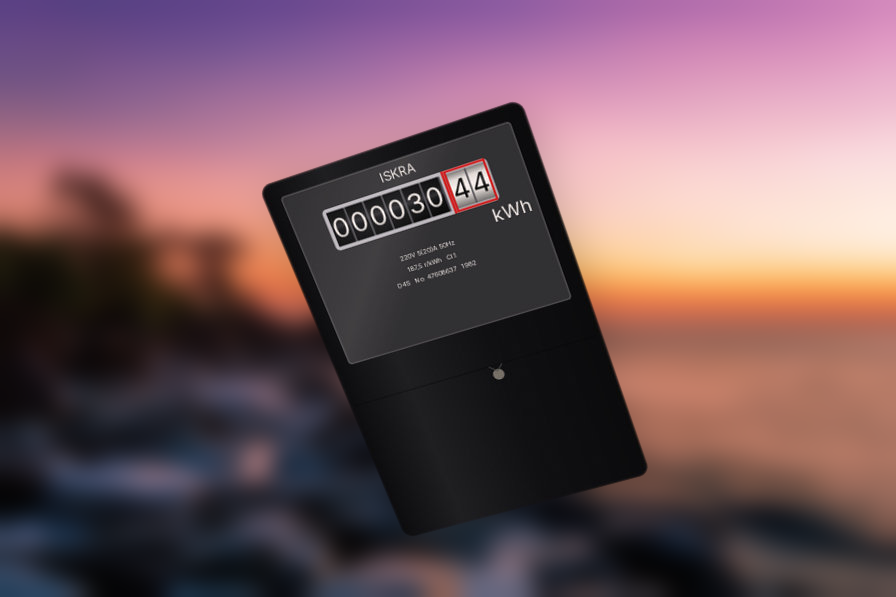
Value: 30.44kWh
